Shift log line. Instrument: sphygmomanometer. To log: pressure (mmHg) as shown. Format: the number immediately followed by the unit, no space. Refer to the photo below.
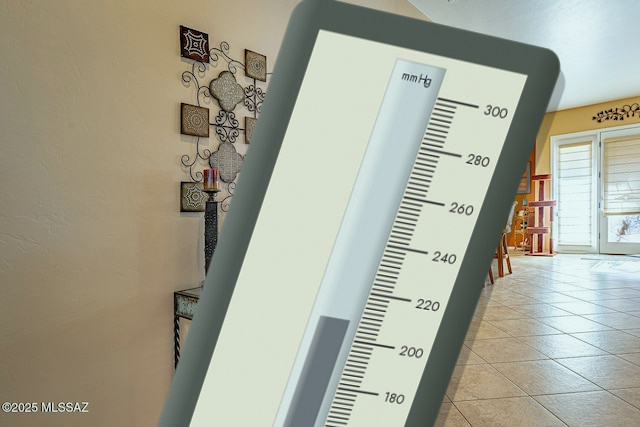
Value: 208mmHg
